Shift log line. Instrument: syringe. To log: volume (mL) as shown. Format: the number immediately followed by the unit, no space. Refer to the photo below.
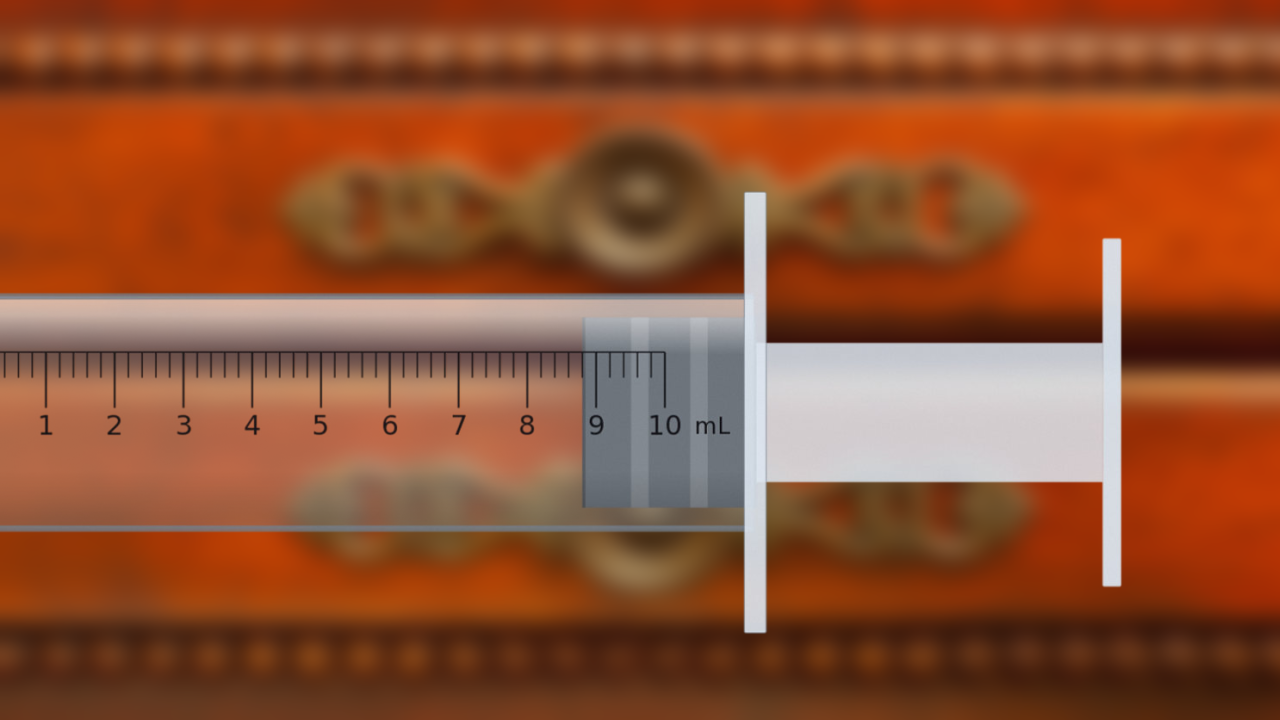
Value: 8.8mL
